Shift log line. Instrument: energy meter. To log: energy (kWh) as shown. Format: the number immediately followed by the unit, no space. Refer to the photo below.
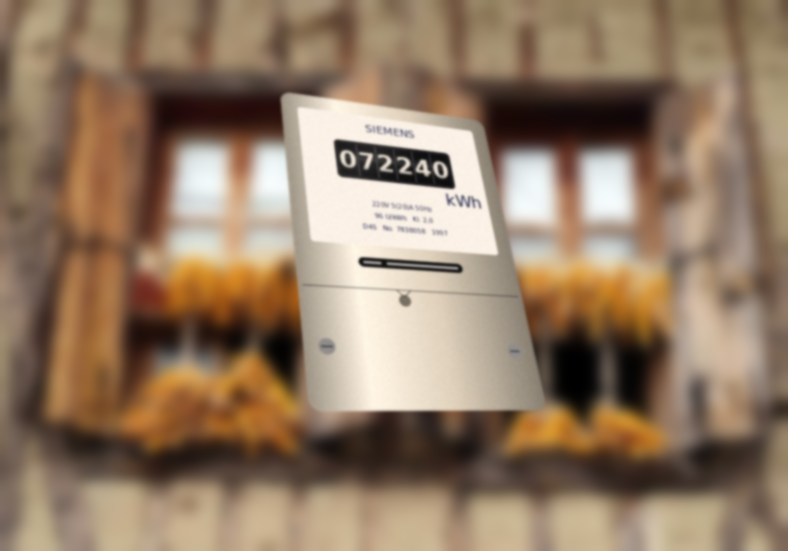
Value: 72240kWh
